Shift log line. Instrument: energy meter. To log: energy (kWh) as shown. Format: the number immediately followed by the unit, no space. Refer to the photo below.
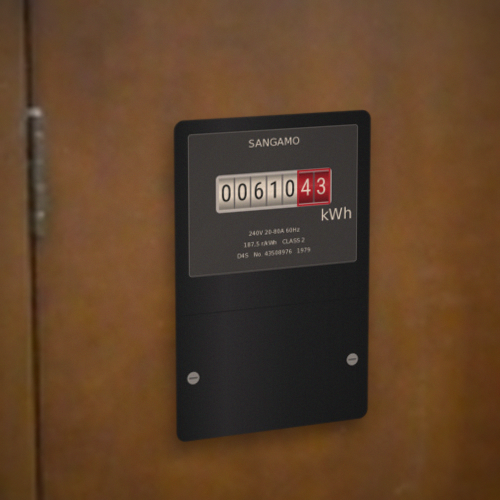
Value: 610.43kWh
